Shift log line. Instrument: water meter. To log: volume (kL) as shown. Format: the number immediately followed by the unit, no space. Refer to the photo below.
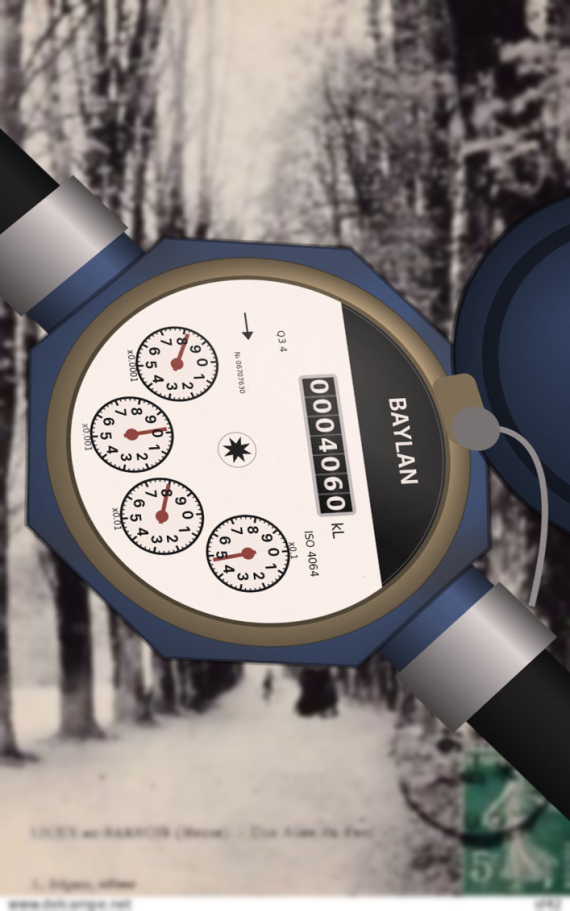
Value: 4060.4798kL
